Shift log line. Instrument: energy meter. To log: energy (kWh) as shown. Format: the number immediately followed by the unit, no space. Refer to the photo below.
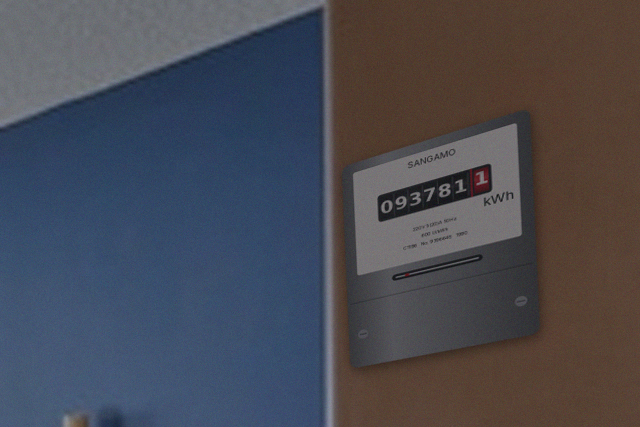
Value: 93781.1kWh
